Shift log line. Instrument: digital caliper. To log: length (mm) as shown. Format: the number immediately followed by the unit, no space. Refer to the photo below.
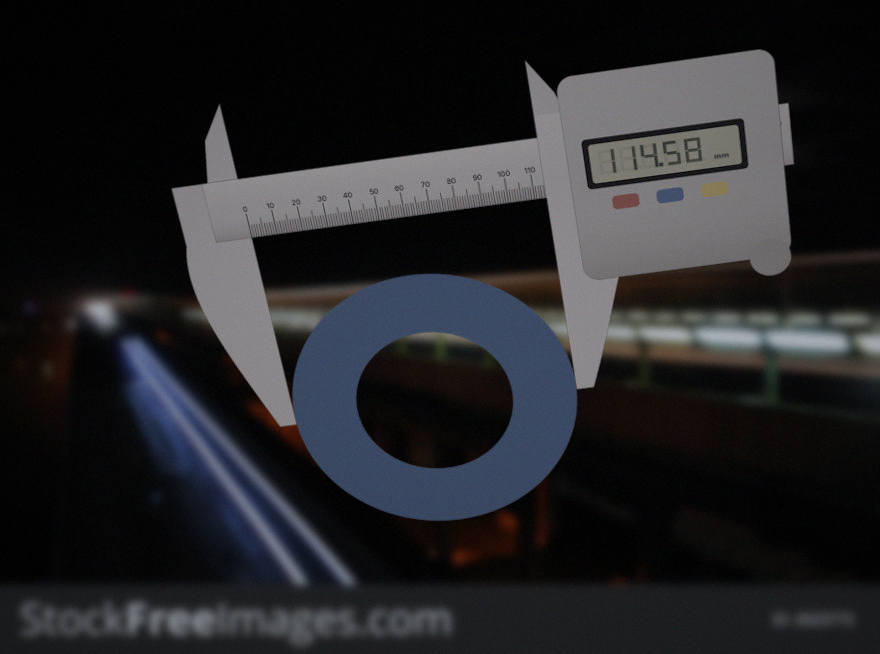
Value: 114.58mm
